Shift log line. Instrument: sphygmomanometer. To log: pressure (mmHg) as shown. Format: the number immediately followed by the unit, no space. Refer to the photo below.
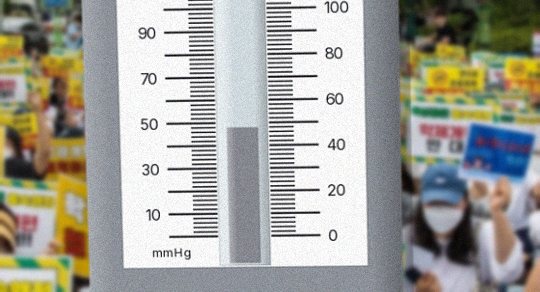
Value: 48mmHg
